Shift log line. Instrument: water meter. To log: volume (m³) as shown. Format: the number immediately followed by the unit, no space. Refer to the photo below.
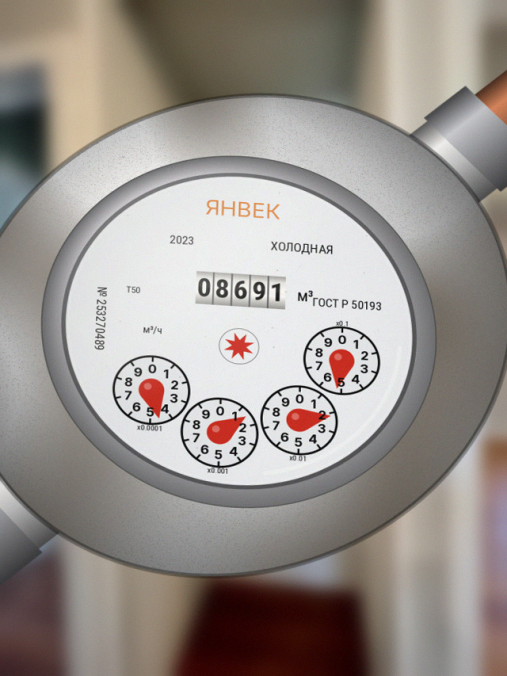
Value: 8691.5214m³
